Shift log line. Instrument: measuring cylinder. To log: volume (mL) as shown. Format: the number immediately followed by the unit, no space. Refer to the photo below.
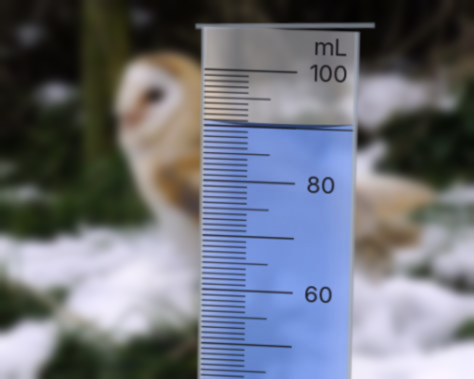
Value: 90mL
